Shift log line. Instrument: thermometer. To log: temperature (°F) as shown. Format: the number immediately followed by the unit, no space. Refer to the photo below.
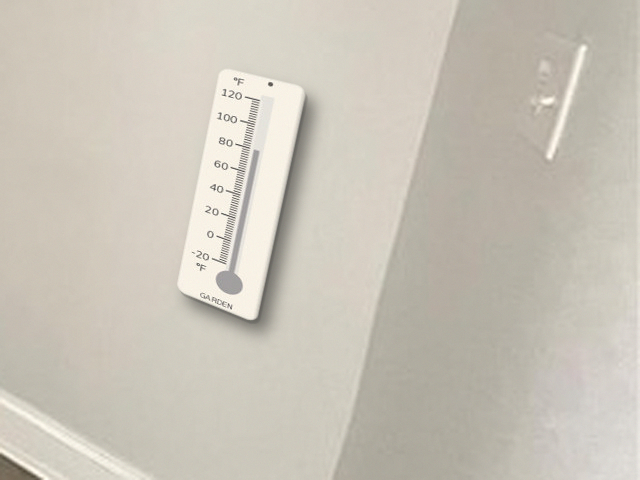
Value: 80°F
